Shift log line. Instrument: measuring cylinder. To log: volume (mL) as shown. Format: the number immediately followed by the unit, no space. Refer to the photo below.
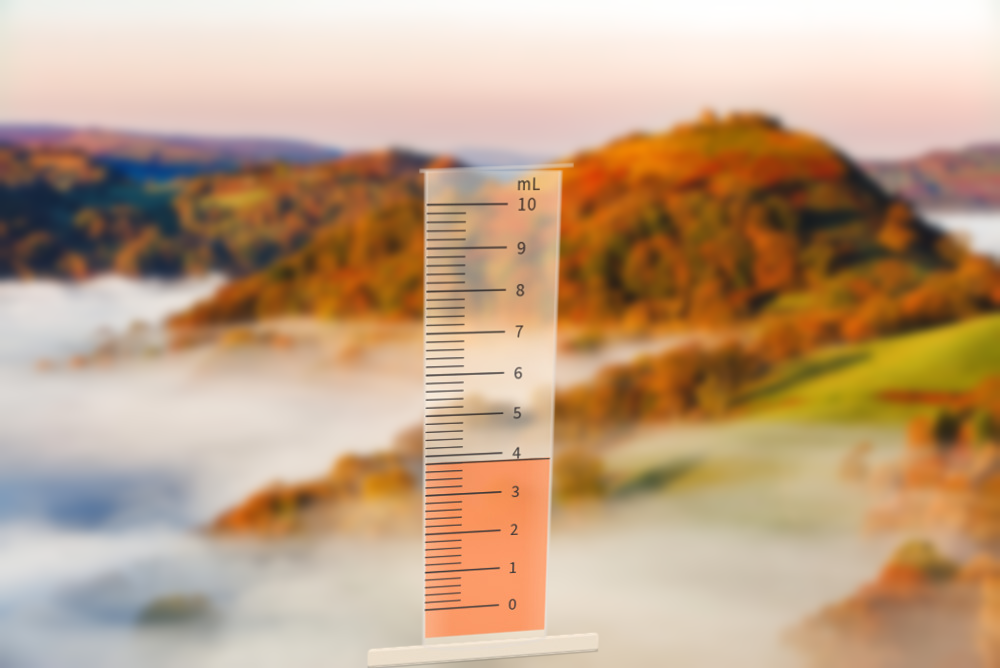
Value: 3.8mL
